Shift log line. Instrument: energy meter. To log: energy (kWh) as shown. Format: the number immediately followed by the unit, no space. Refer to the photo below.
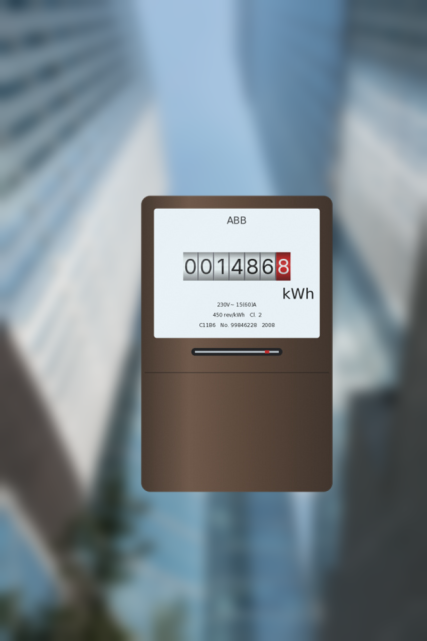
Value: 1486.8kWh
